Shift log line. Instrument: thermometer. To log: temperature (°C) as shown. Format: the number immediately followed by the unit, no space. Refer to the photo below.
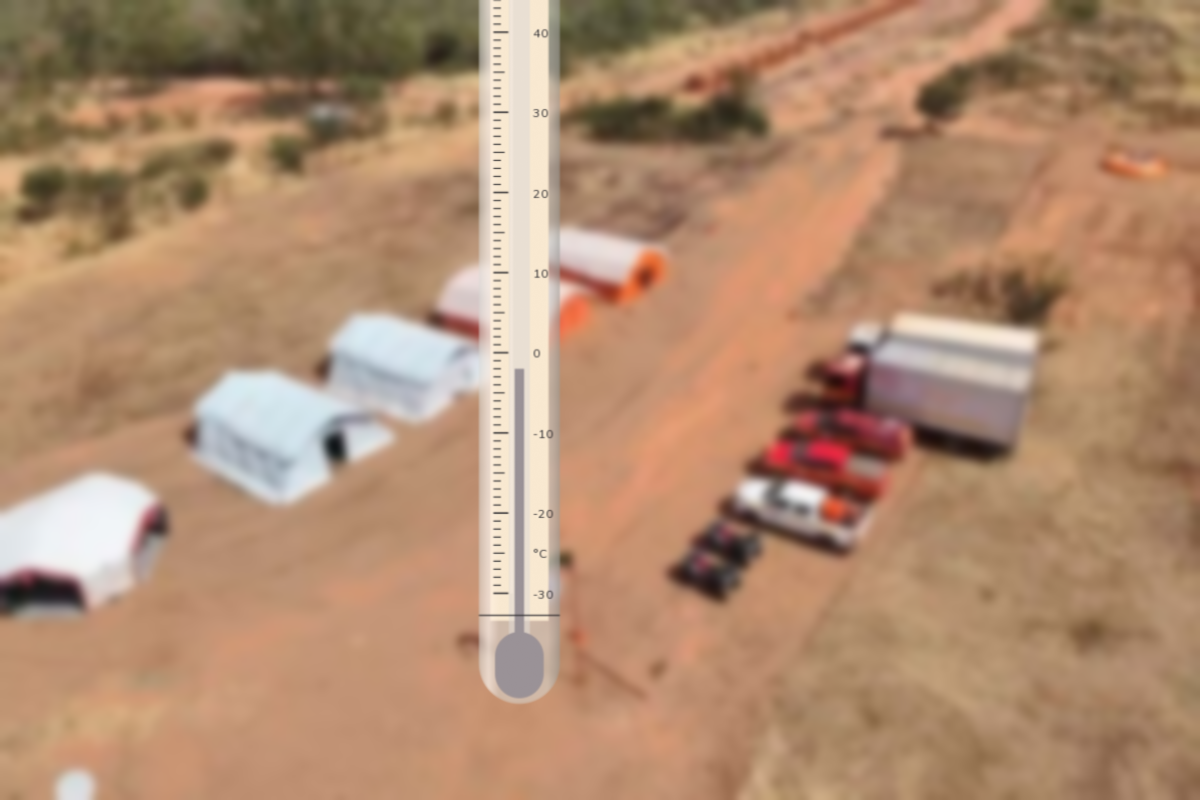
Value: -2°C
